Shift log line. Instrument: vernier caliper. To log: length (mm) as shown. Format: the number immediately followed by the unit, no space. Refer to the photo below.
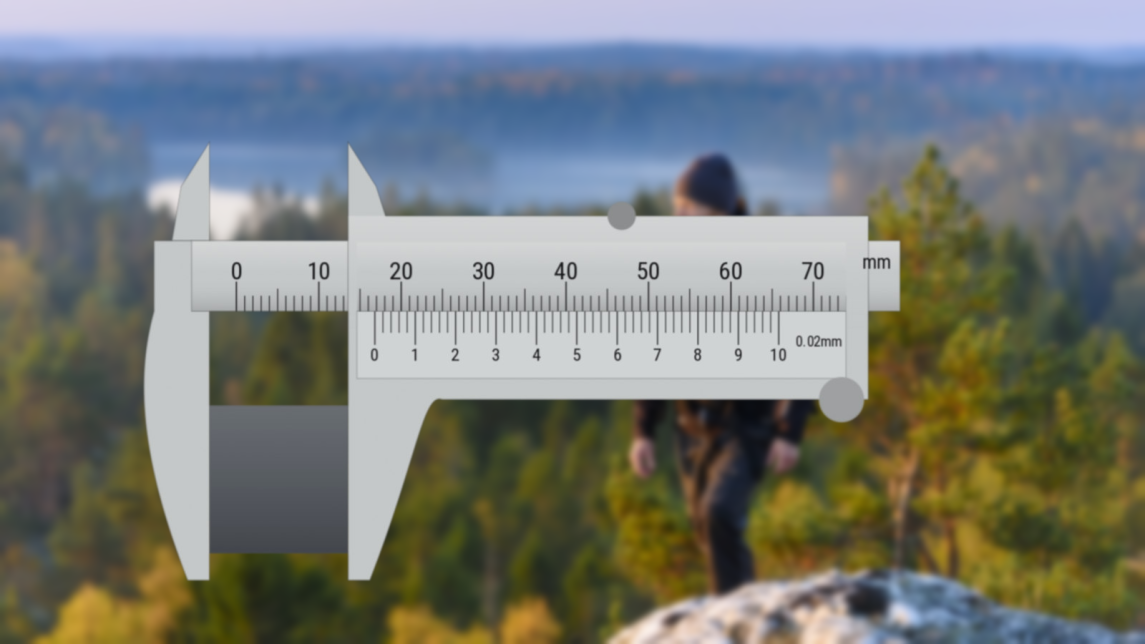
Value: 16.8mm
